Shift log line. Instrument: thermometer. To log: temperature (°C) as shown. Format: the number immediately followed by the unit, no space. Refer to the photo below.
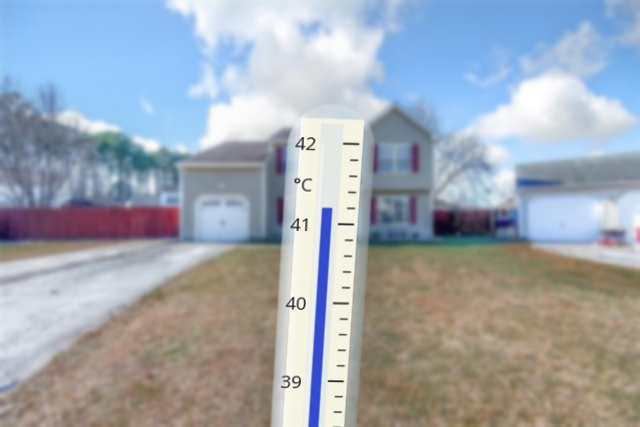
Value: 41.2°C
